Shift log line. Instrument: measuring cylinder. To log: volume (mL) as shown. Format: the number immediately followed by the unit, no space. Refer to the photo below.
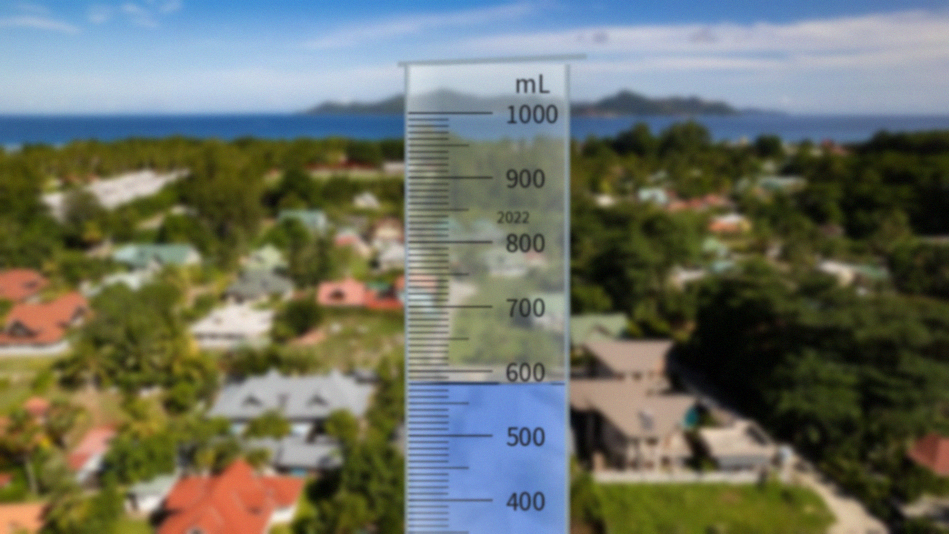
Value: 580mL
